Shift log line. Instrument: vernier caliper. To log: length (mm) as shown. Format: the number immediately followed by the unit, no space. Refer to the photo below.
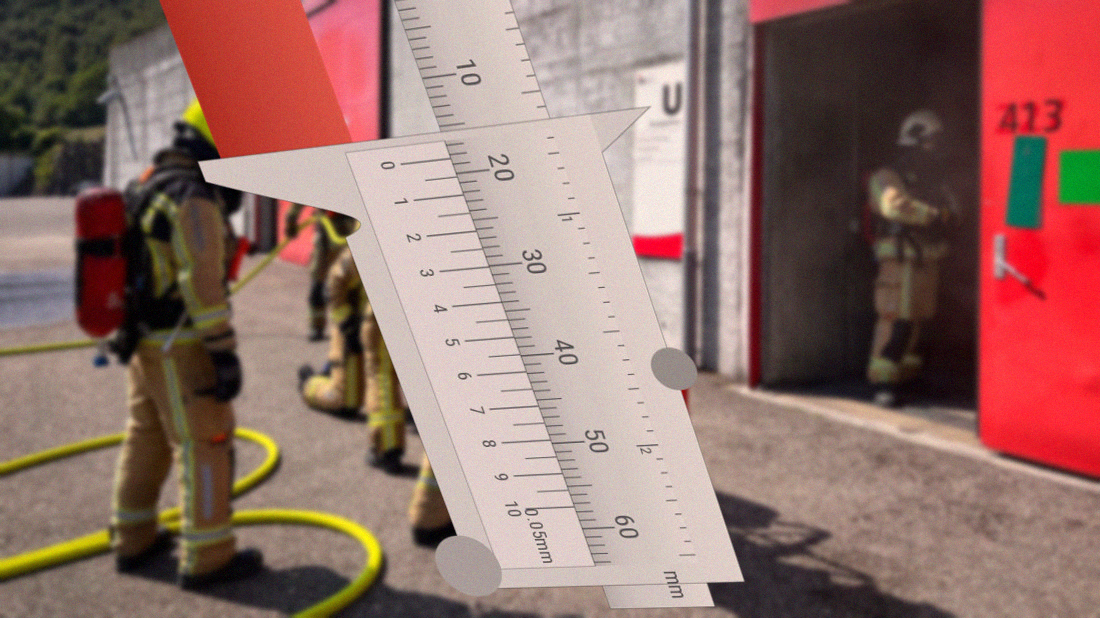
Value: 18.4mm
